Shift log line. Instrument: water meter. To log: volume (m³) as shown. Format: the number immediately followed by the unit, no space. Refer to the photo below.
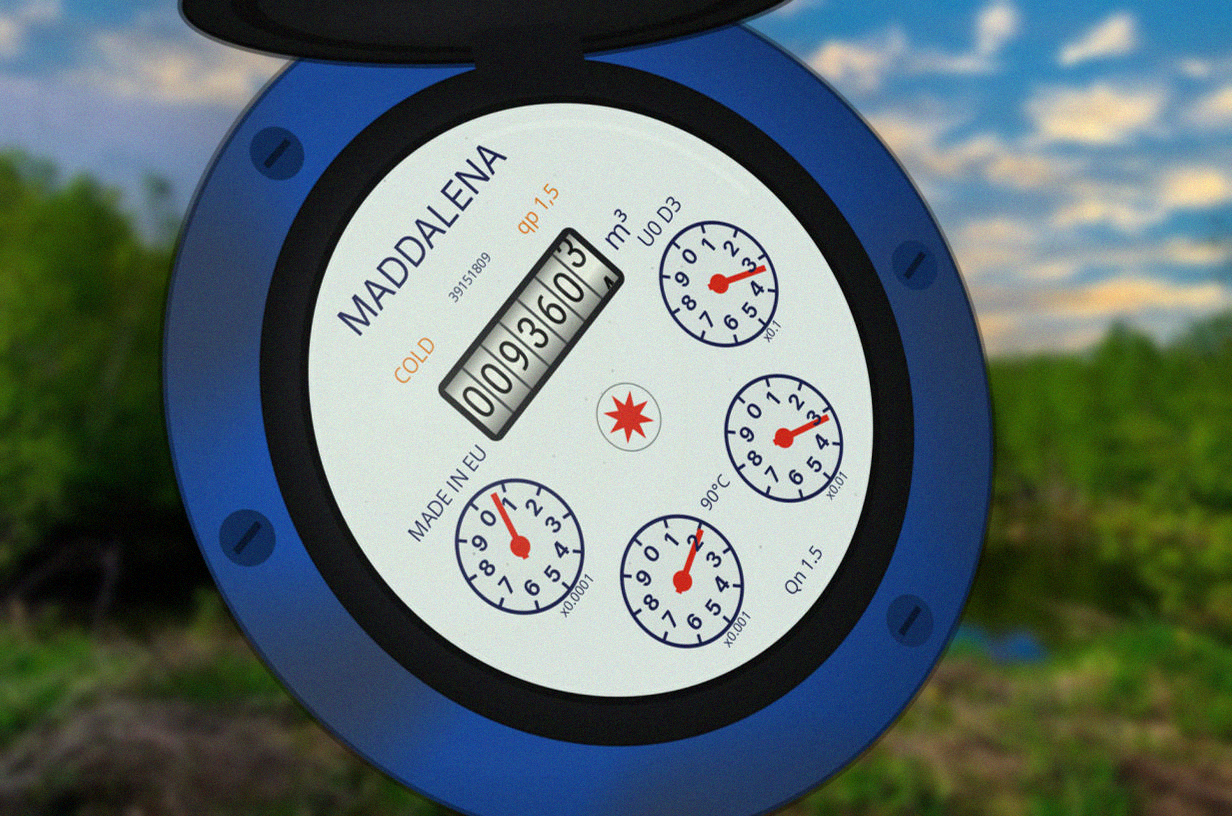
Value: 93603.3320m³
